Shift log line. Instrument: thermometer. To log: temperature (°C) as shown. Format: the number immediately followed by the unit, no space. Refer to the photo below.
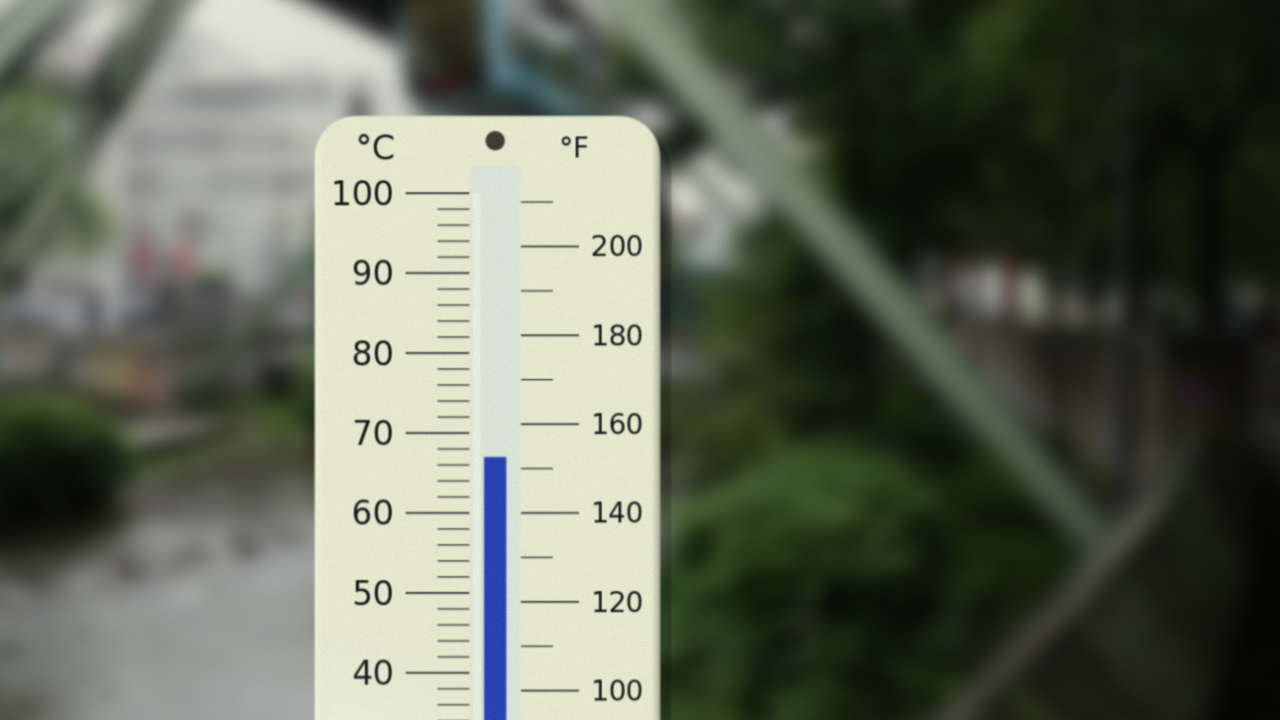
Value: 67°C
